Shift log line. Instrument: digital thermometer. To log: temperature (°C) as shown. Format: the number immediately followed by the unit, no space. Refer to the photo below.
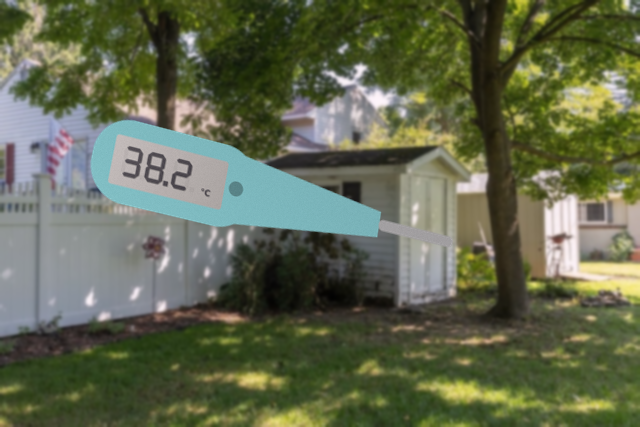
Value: 38.2°C
